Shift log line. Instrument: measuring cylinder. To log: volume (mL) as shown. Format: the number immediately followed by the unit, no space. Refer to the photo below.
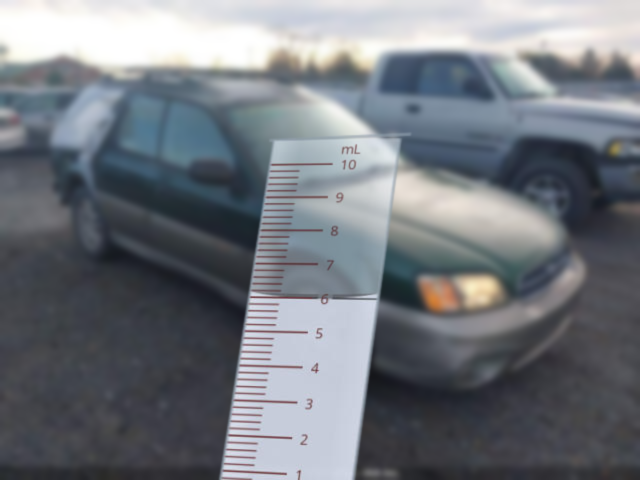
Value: 6mL
